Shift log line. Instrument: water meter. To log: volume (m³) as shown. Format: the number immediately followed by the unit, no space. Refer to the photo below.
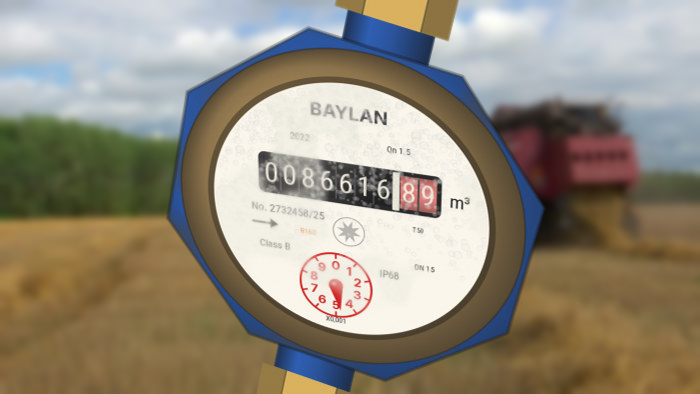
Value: 86616.894m³
